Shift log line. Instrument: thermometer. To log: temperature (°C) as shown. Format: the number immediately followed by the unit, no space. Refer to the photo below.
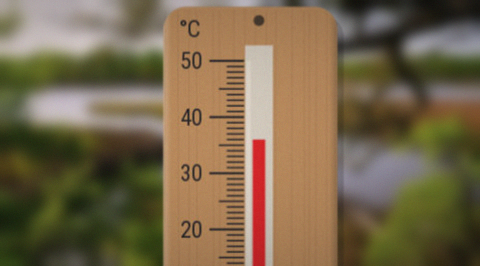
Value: 36°C
